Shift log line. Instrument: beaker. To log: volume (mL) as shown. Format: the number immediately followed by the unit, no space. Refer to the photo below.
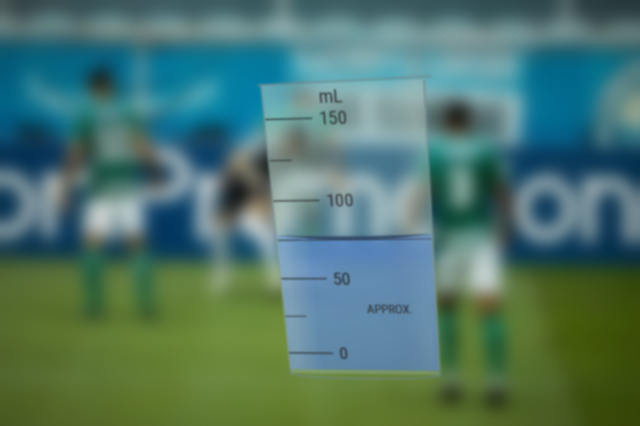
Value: 75mL
